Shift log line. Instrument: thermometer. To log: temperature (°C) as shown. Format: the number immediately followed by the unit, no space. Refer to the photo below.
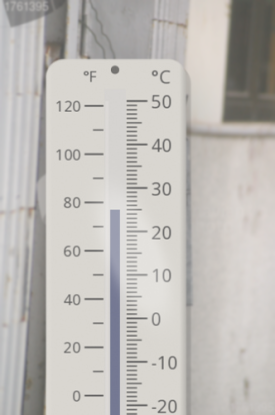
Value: 25°C
